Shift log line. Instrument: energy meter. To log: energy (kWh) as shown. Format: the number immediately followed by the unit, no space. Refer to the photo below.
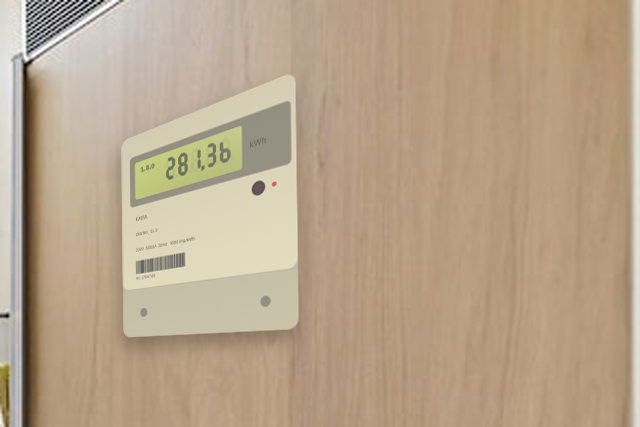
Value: 281.36kWh
